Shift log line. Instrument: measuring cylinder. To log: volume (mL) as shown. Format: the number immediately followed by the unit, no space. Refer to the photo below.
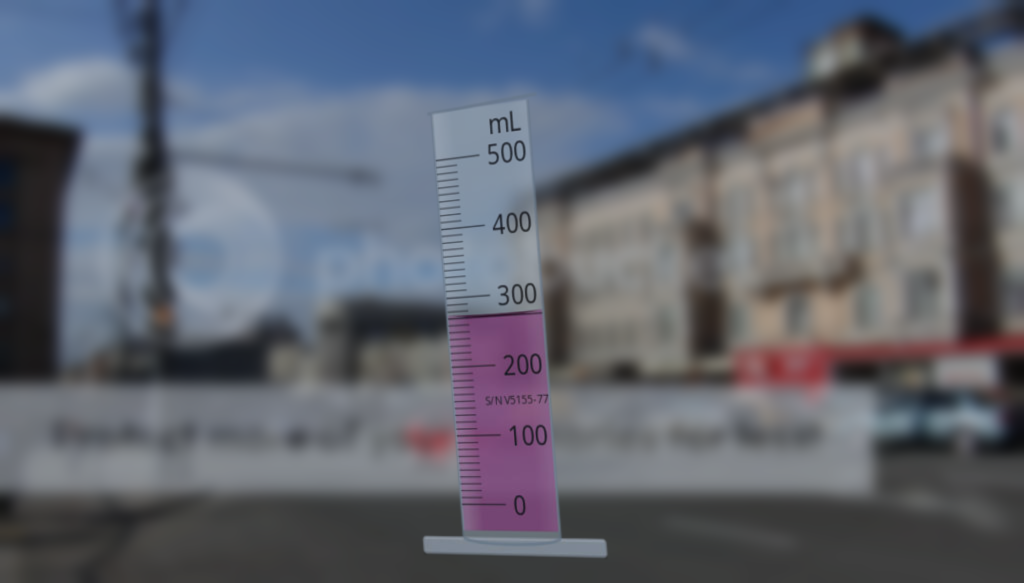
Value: 270mL
